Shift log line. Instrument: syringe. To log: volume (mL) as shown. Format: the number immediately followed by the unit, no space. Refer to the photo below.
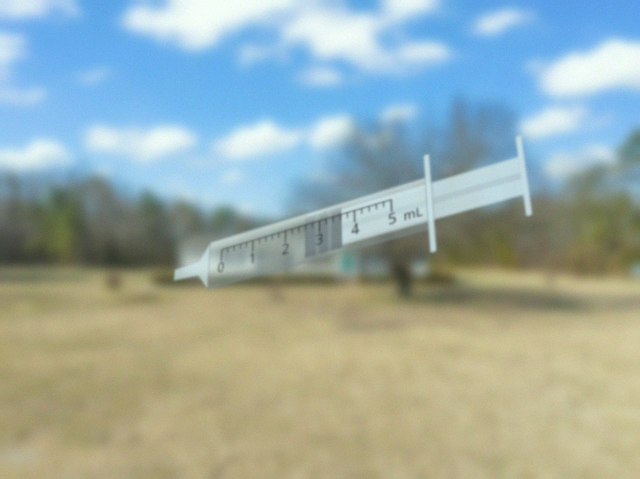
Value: 2.6mL
